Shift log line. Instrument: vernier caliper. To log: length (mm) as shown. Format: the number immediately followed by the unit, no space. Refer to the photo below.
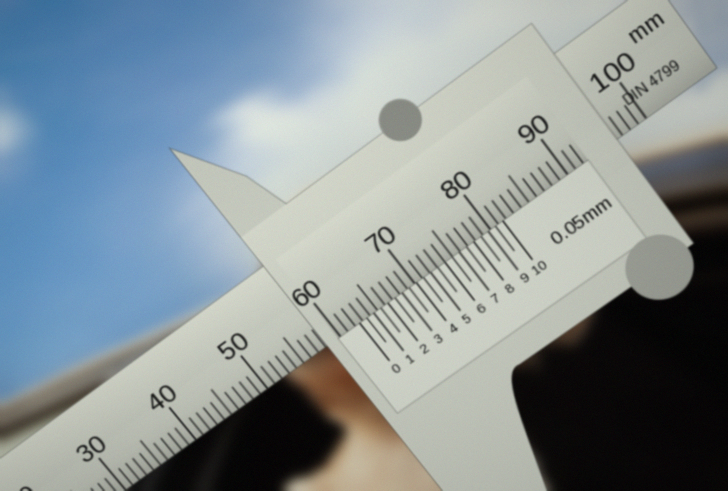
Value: 62.6mm
